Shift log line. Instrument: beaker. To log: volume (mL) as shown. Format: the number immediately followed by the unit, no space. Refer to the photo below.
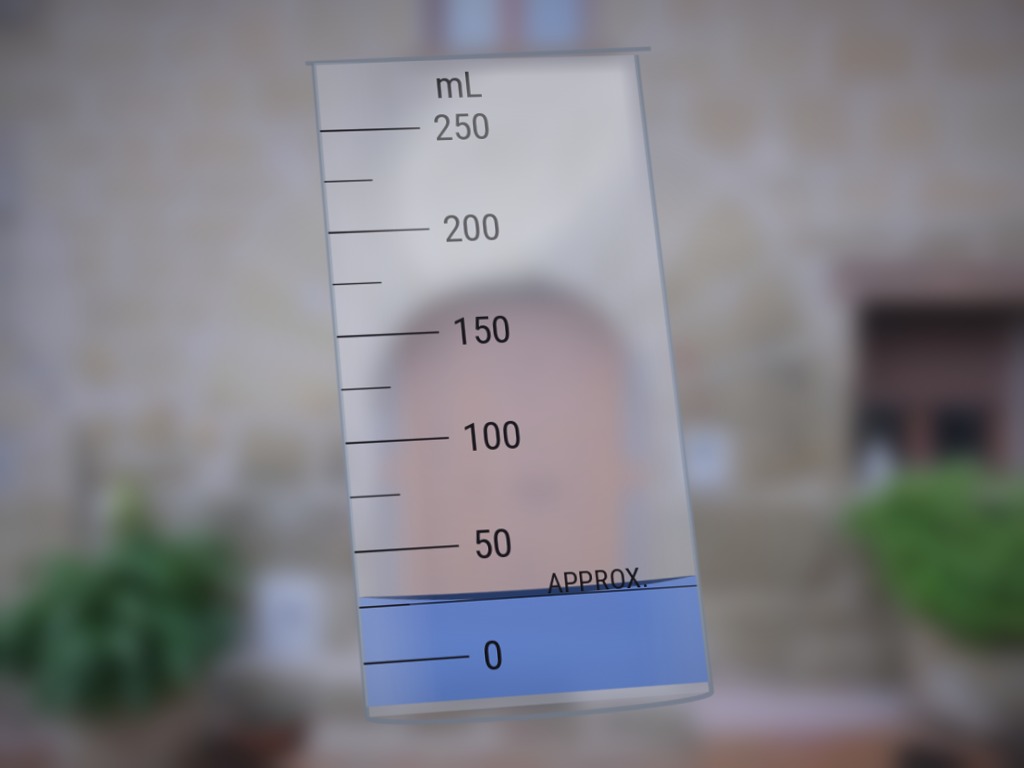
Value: 25mL
